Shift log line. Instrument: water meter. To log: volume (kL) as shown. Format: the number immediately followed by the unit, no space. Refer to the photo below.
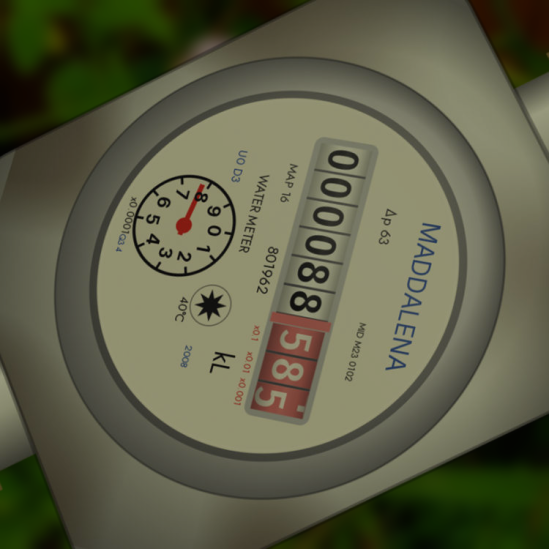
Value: 88.5847kL
